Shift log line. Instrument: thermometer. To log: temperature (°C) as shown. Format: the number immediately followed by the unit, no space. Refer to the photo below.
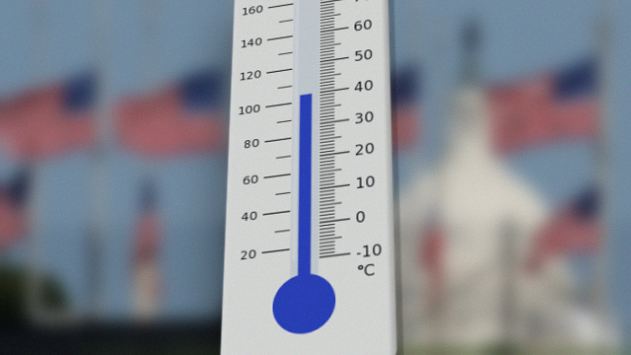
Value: 40°C
